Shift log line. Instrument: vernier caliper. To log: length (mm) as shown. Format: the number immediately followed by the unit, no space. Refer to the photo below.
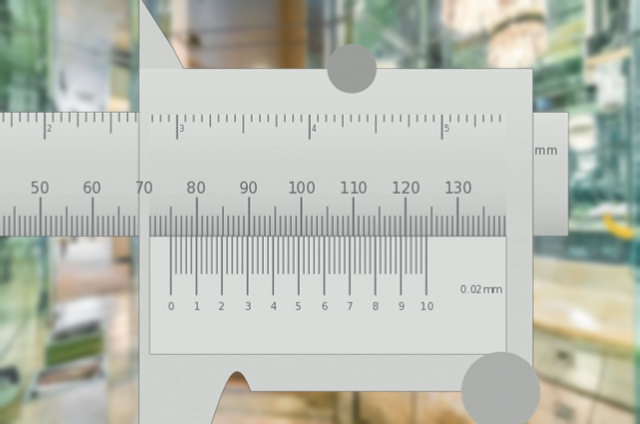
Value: 75.0mm
